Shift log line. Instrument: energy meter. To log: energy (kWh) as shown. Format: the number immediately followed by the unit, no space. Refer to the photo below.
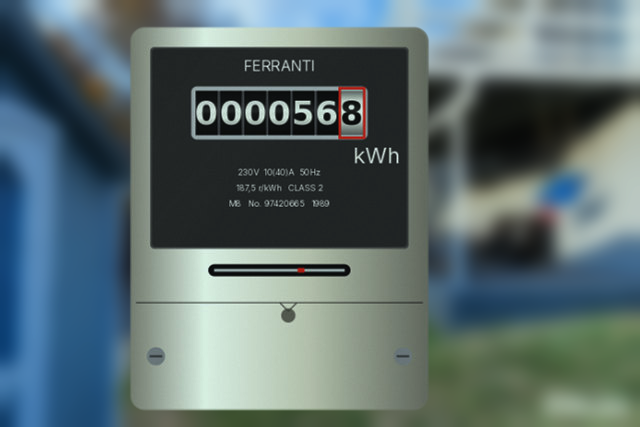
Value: 56.8kWh
